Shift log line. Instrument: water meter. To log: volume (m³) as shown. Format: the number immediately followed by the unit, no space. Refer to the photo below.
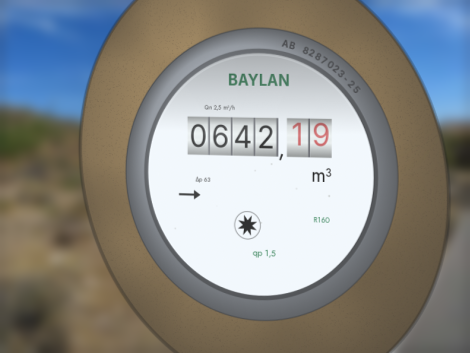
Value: 642.19m³
